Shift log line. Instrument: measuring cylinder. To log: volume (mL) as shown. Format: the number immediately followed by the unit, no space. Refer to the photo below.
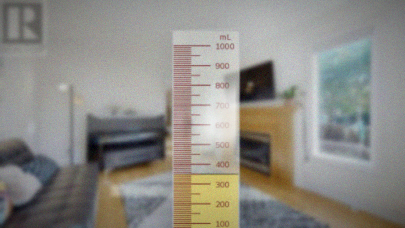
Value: 350mL
